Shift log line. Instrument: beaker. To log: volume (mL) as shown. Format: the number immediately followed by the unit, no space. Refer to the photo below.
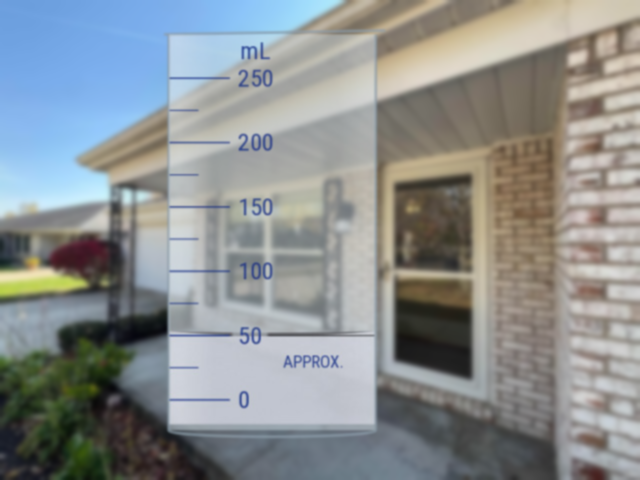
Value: 50mL
